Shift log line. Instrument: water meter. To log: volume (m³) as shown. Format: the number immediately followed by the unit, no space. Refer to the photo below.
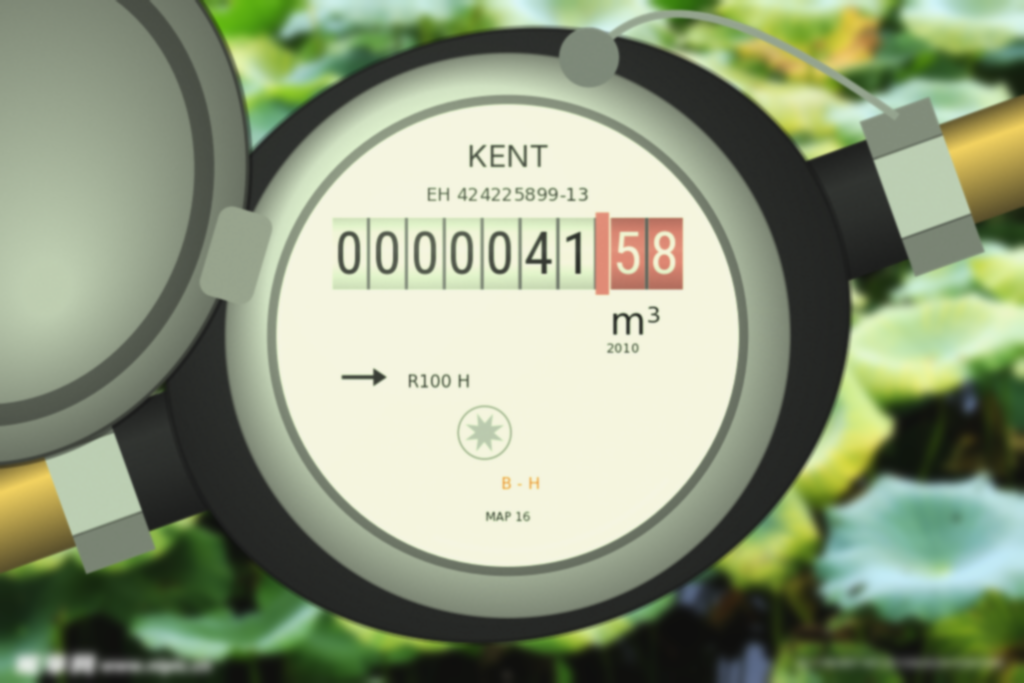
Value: 41.58m³
